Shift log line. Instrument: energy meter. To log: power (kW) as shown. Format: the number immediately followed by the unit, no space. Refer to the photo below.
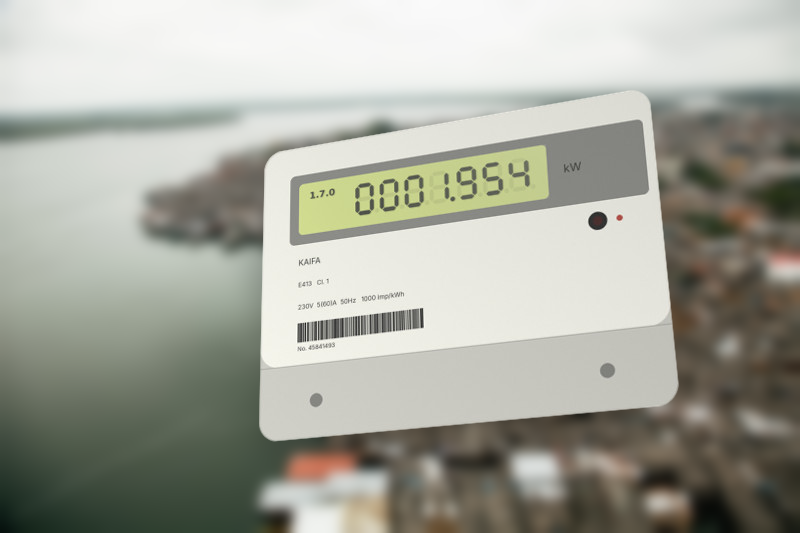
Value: 1.954kW
